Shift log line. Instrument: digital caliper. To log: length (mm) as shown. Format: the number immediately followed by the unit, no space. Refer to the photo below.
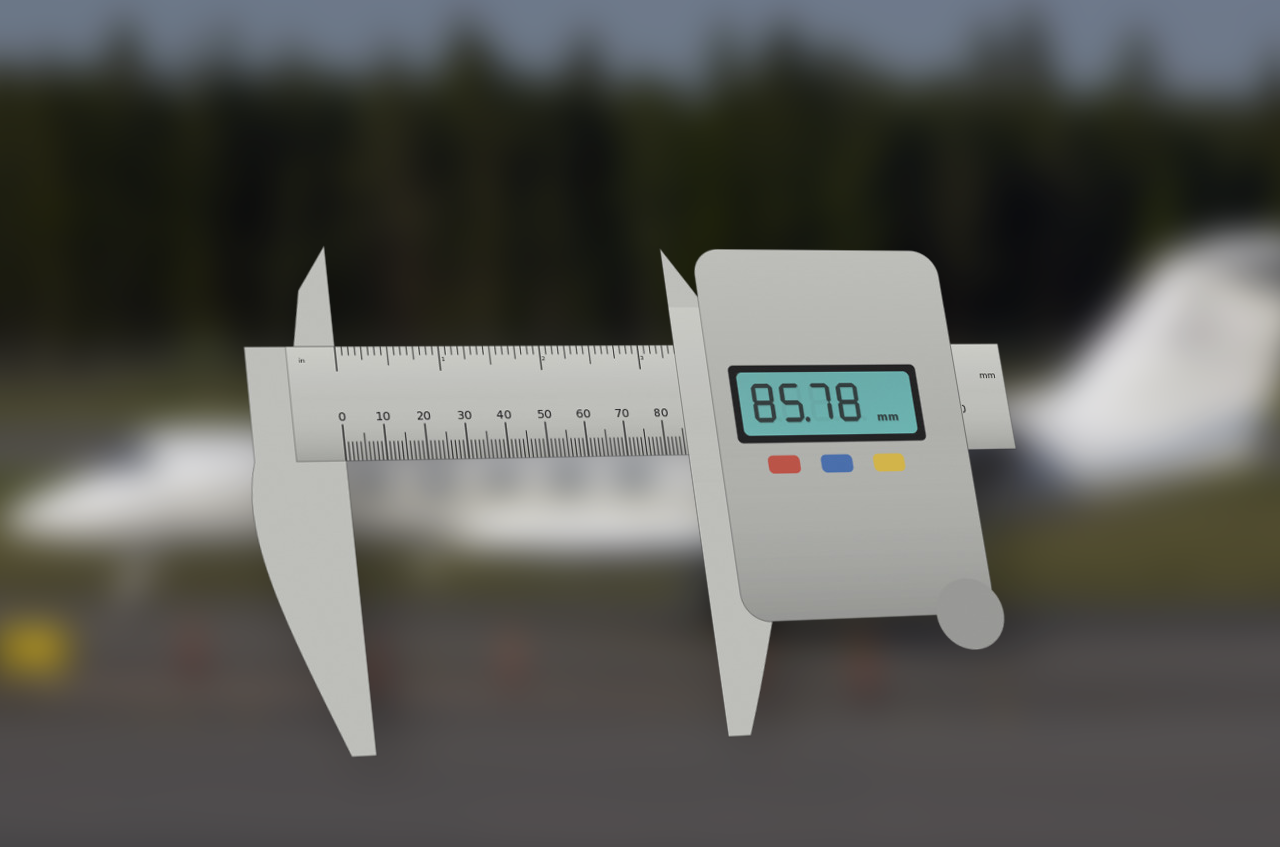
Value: 85.78mm
